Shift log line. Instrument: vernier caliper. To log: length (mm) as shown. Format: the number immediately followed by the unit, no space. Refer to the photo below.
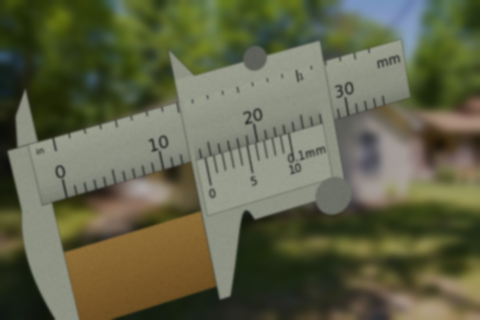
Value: 14.4mm
